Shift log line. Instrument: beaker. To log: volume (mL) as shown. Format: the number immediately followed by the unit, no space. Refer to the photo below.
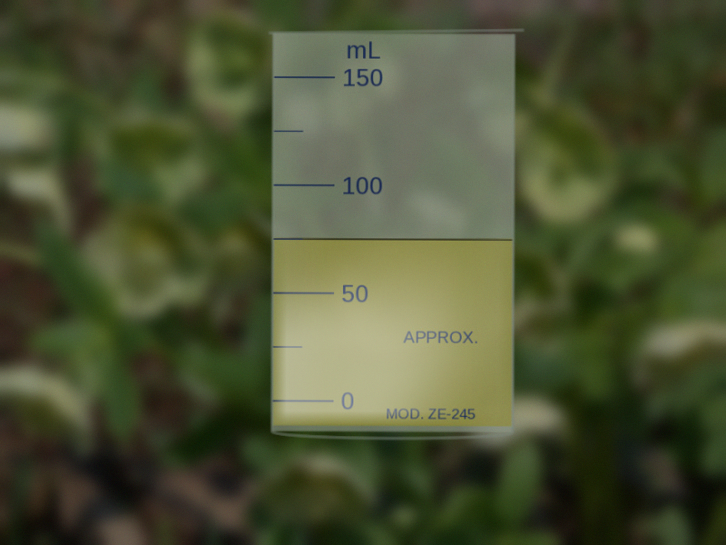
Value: 75mL
